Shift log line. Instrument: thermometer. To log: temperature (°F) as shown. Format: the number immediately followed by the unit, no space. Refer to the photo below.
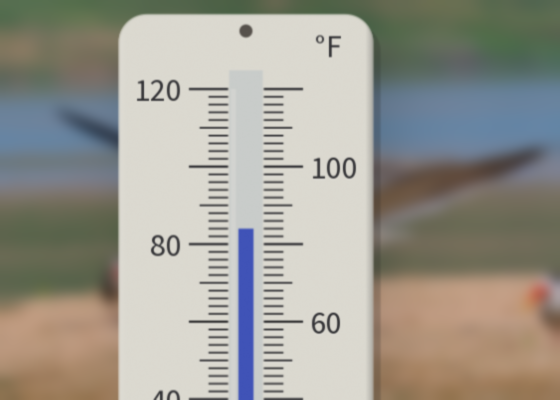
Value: 84°F
